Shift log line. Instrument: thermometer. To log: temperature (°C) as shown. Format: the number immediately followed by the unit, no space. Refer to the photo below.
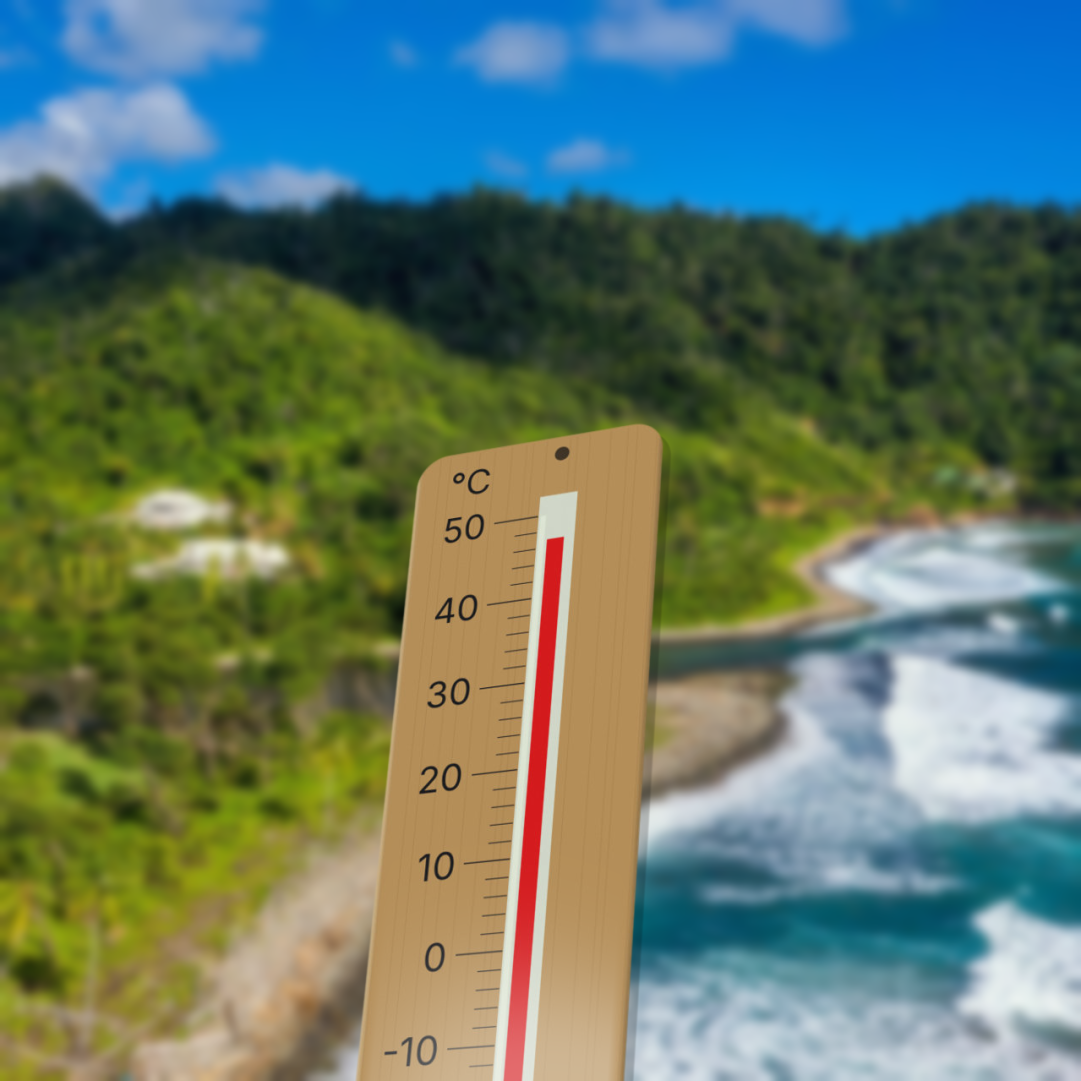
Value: 47°C
